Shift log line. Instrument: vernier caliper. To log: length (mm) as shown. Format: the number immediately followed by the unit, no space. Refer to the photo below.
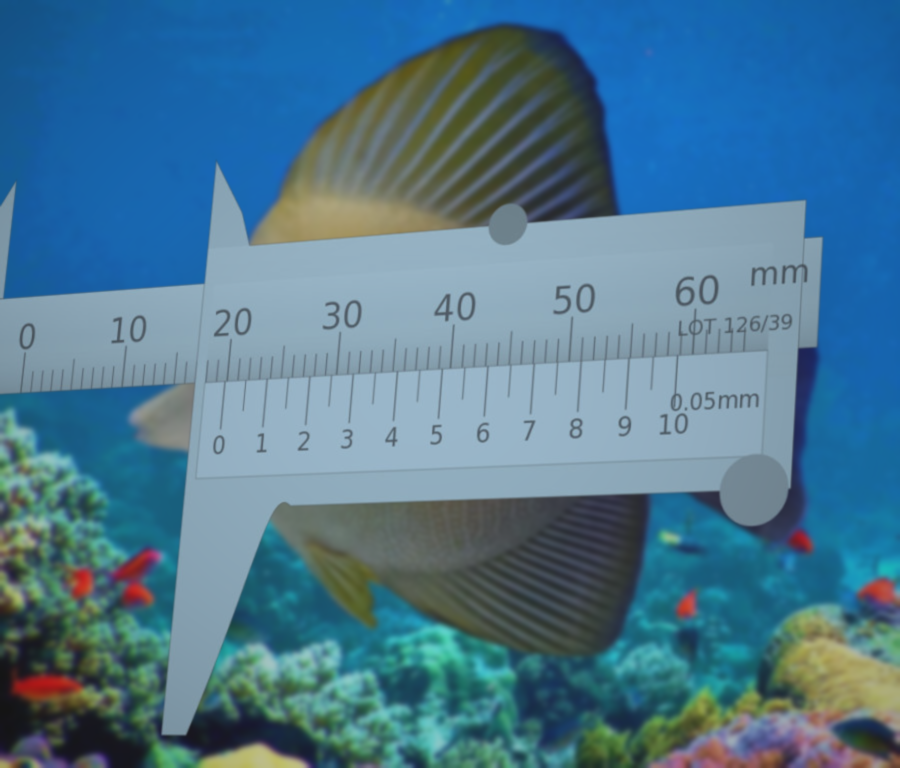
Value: 19.8mm
